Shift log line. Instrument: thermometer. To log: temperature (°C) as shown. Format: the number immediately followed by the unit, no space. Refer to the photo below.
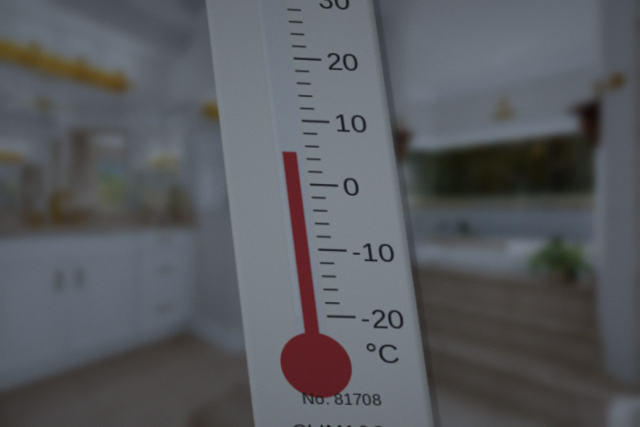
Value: 5°C
